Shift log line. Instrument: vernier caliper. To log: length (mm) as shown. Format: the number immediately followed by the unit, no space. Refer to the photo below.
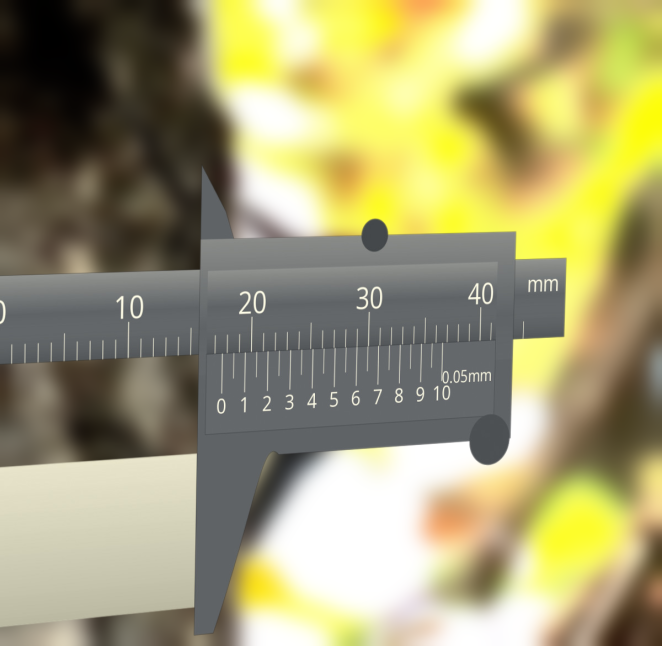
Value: 17.6mm
